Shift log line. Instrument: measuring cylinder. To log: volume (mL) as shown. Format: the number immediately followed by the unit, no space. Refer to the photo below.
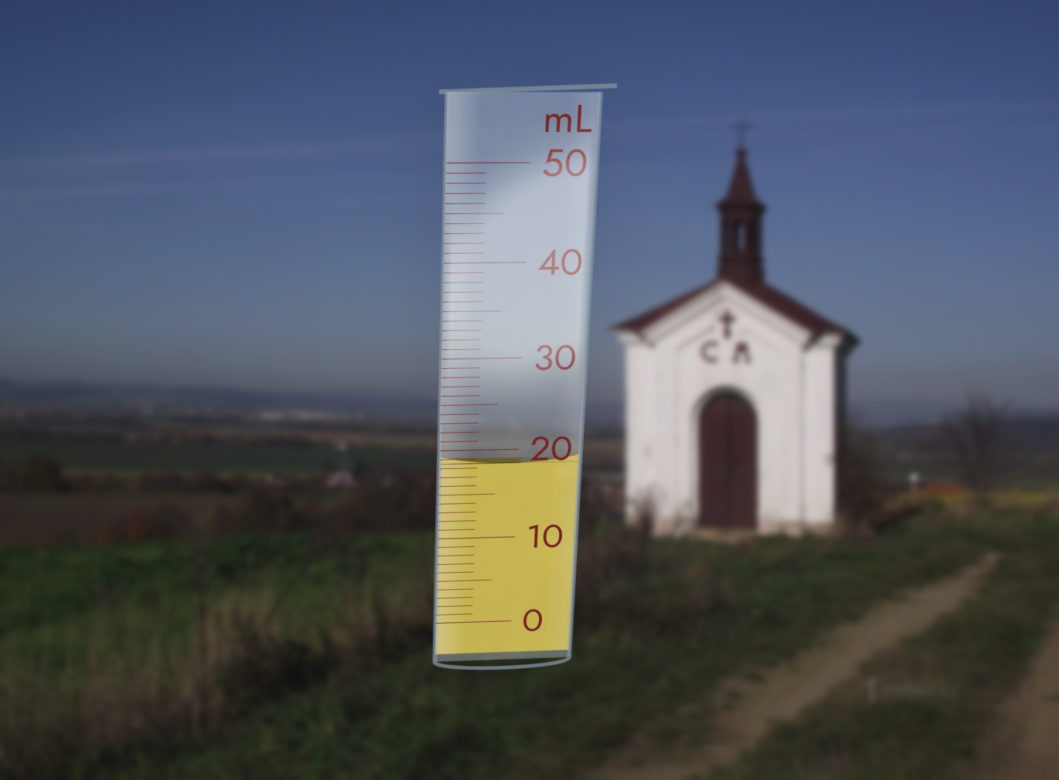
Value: 18.5mL
